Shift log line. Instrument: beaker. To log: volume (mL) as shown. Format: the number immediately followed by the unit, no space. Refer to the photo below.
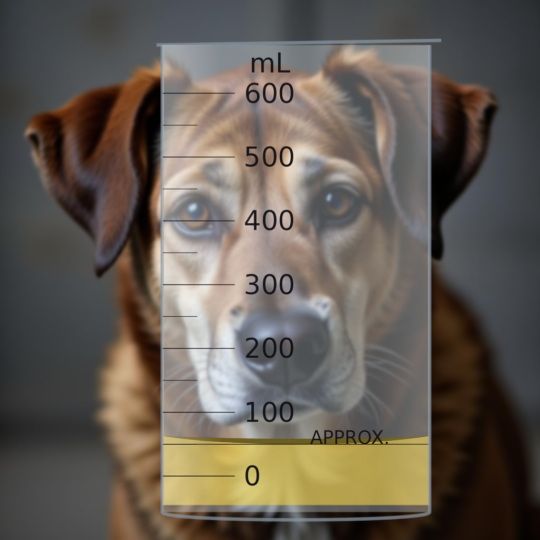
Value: 50mL
